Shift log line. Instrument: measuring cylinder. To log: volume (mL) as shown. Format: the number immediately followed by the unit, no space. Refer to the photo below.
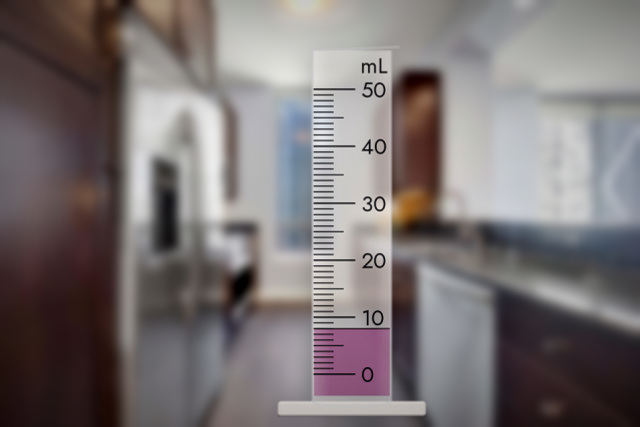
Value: 8mL
